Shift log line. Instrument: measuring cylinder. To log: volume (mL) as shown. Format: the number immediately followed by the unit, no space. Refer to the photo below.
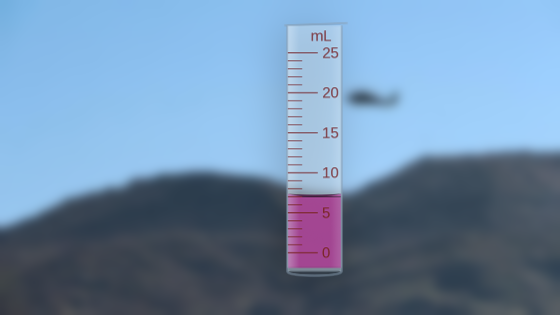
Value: 7mL
